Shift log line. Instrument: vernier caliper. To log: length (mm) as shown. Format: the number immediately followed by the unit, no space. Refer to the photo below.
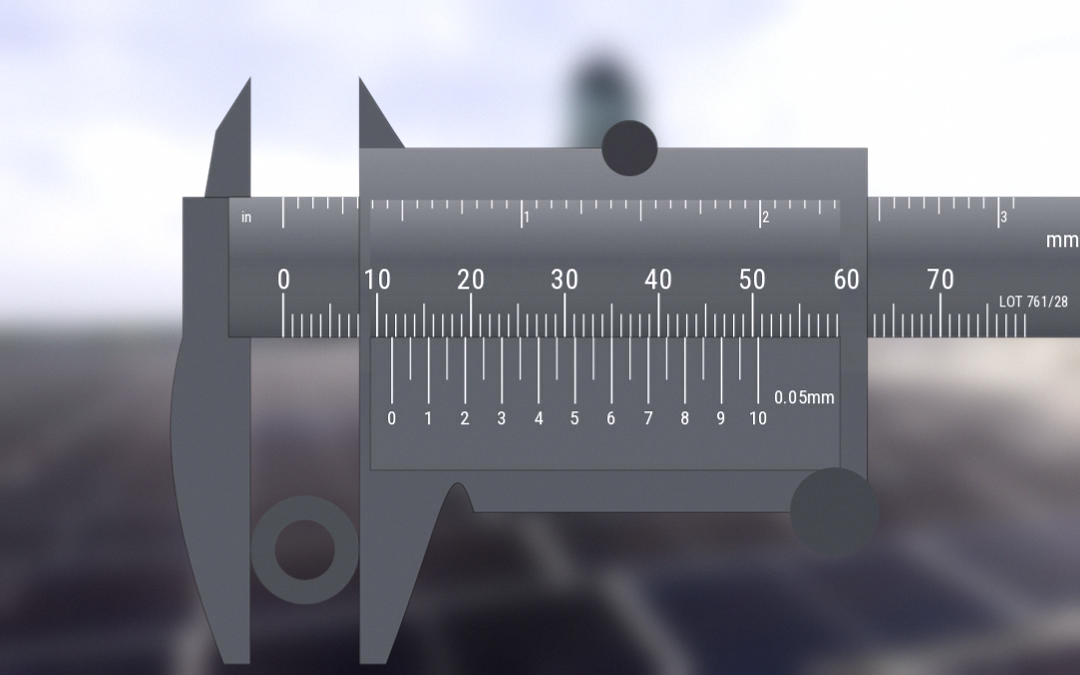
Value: 11.6mm
